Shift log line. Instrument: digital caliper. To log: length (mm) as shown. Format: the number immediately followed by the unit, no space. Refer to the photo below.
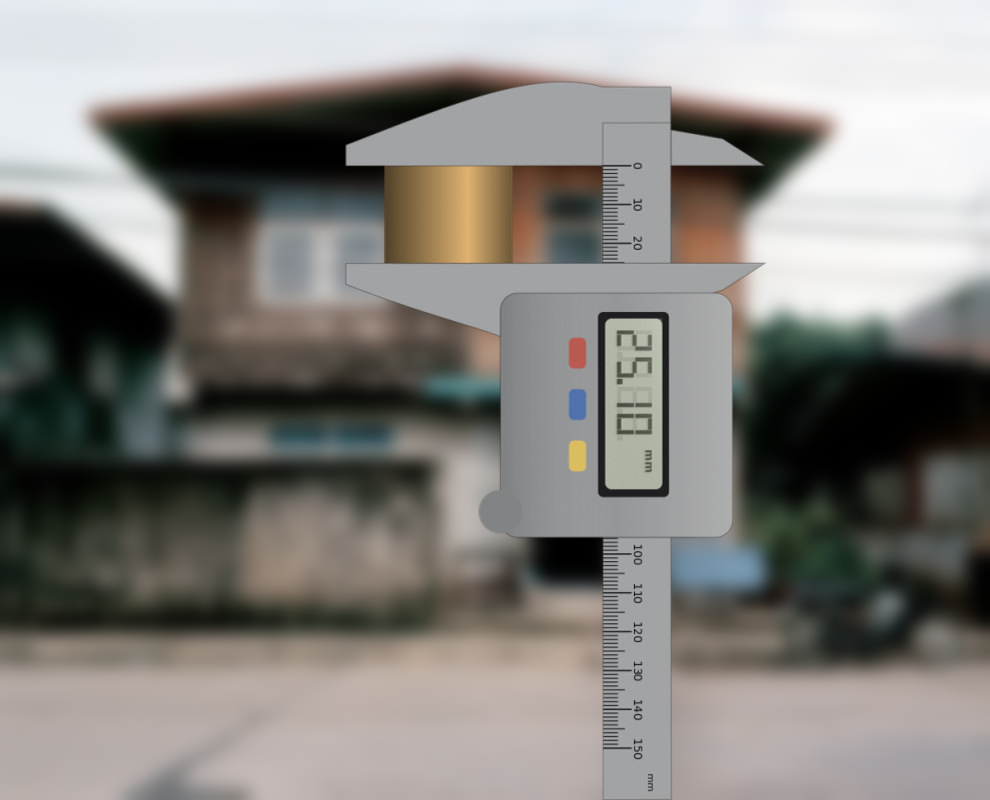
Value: 25.10mm
